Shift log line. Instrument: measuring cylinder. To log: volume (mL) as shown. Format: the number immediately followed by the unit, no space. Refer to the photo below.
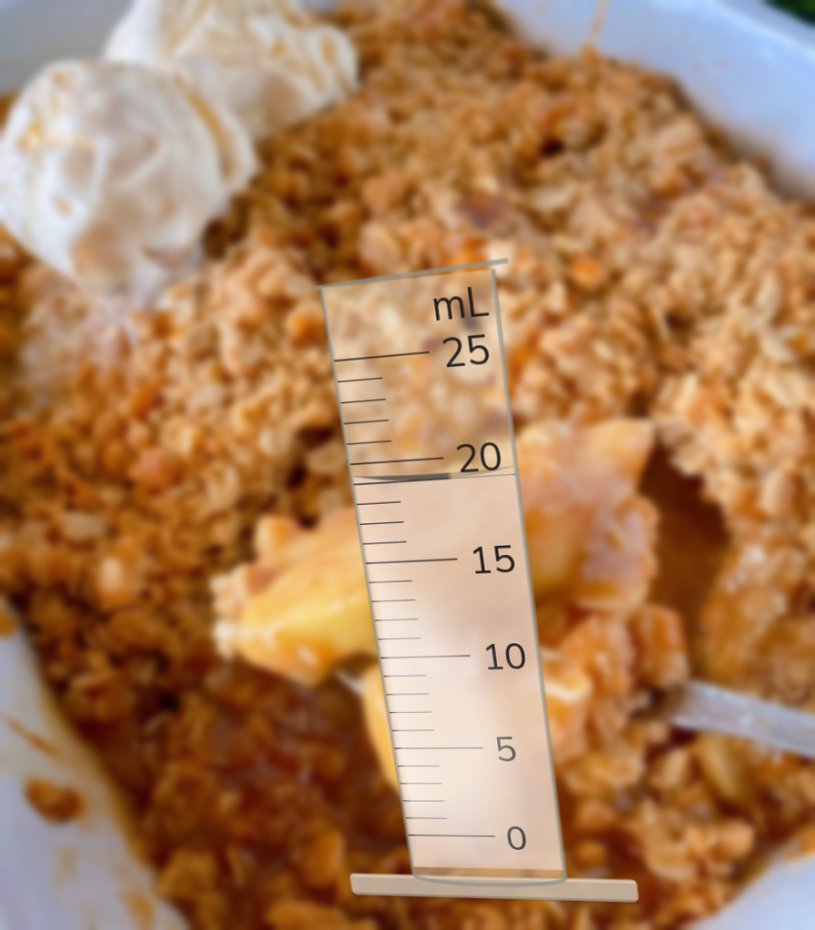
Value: 19mL
